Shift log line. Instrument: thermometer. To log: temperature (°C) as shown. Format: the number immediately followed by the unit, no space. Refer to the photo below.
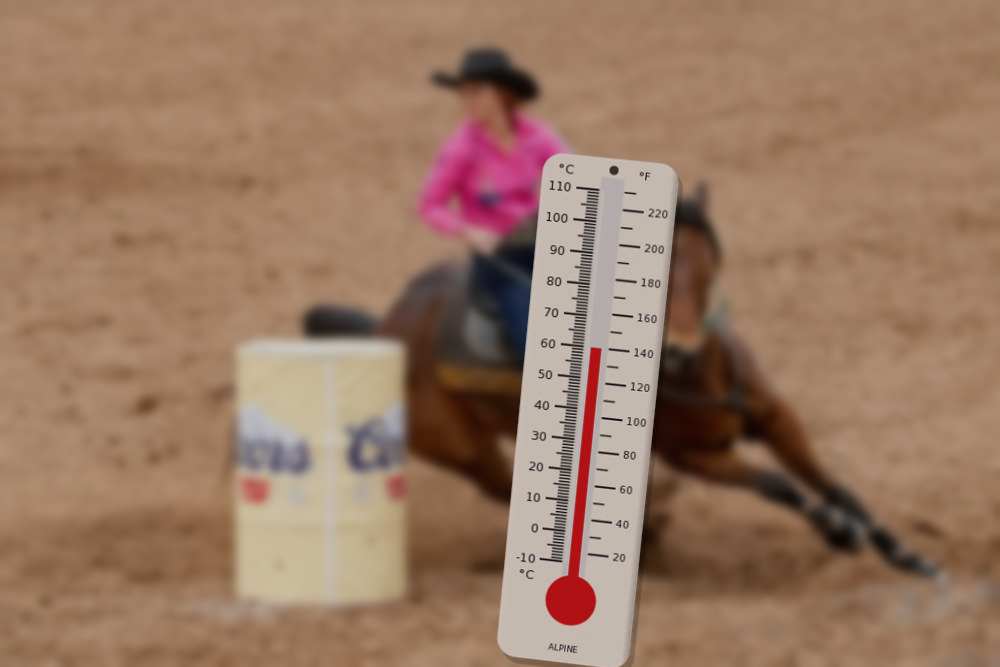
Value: 60°C
